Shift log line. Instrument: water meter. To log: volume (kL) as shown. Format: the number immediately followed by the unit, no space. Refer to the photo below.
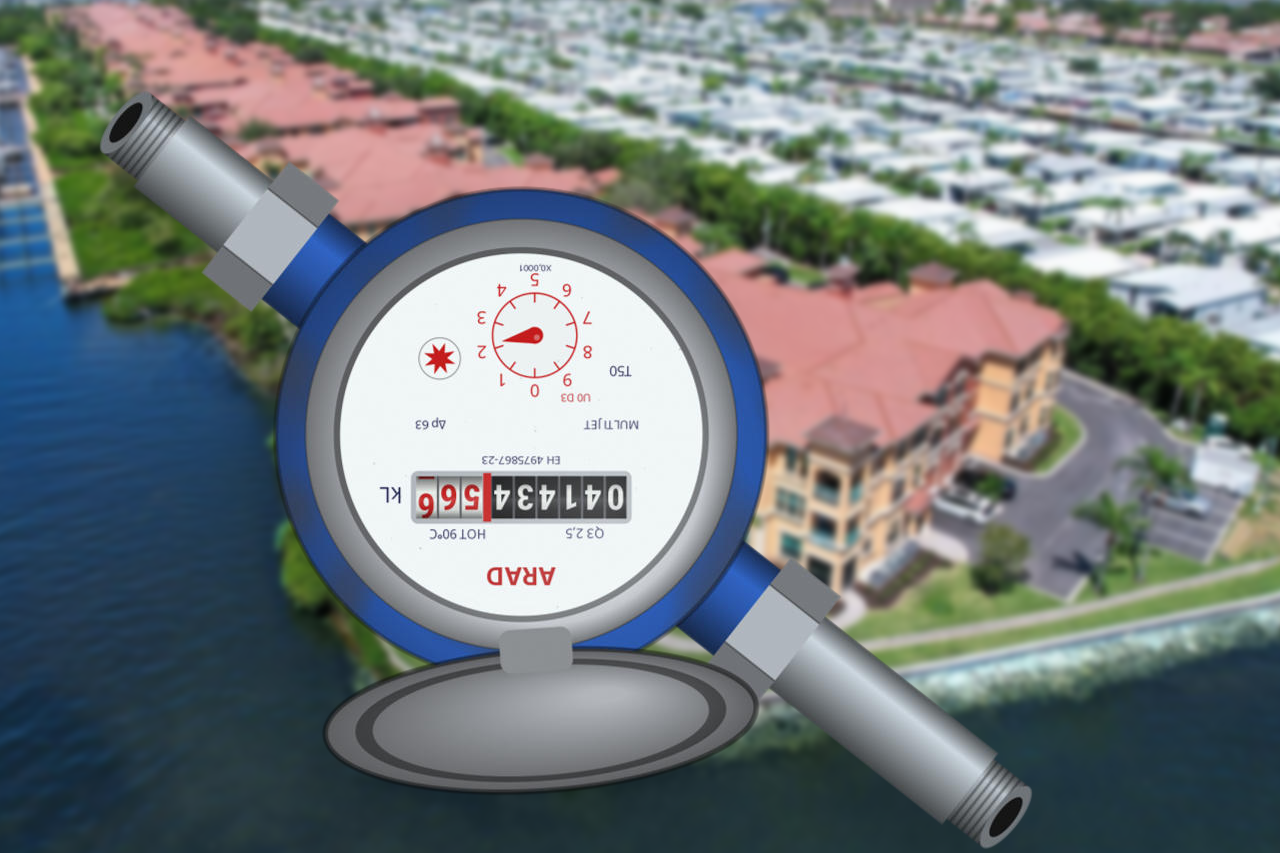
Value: 41434.5662kL
